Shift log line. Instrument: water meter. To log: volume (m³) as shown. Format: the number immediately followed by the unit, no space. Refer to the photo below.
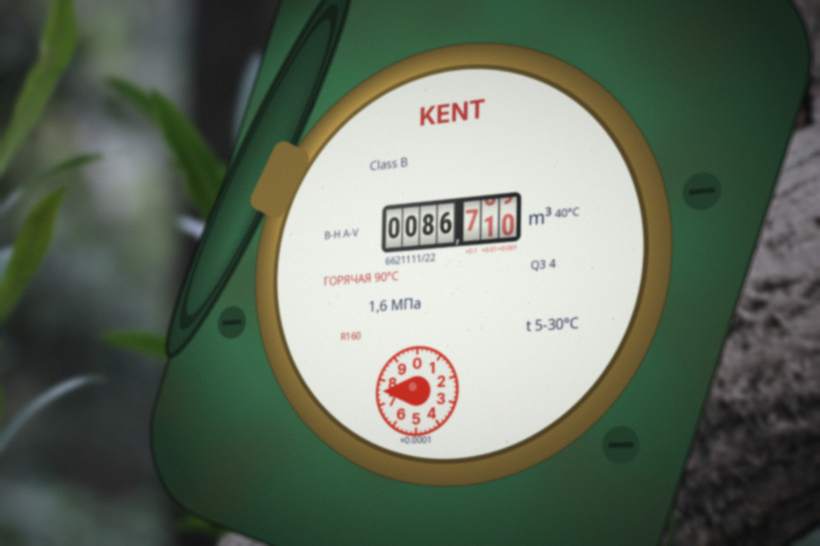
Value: 86.7097m³
